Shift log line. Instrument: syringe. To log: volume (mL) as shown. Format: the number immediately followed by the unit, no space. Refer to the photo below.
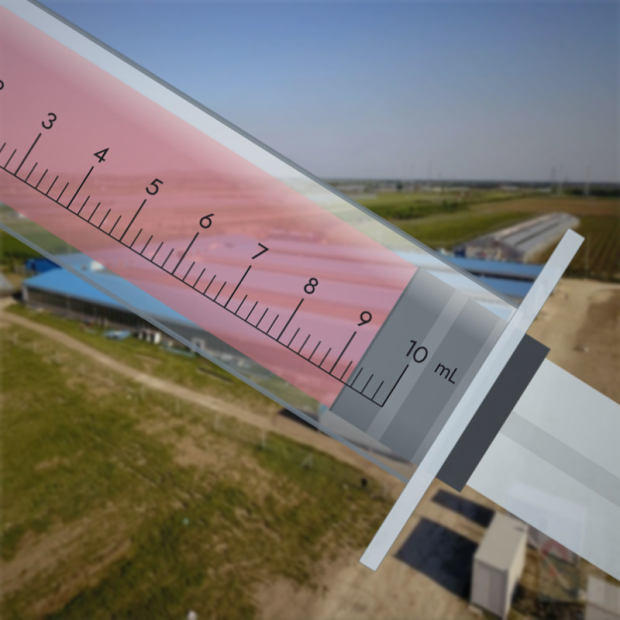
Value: 9.3mL
